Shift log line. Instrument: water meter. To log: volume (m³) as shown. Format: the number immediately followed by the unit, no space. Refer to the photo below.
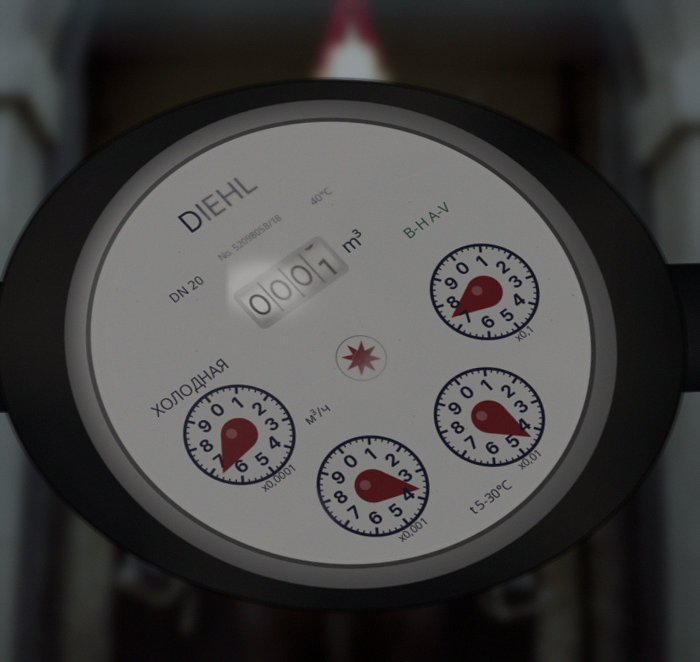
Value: 0.7436m³
